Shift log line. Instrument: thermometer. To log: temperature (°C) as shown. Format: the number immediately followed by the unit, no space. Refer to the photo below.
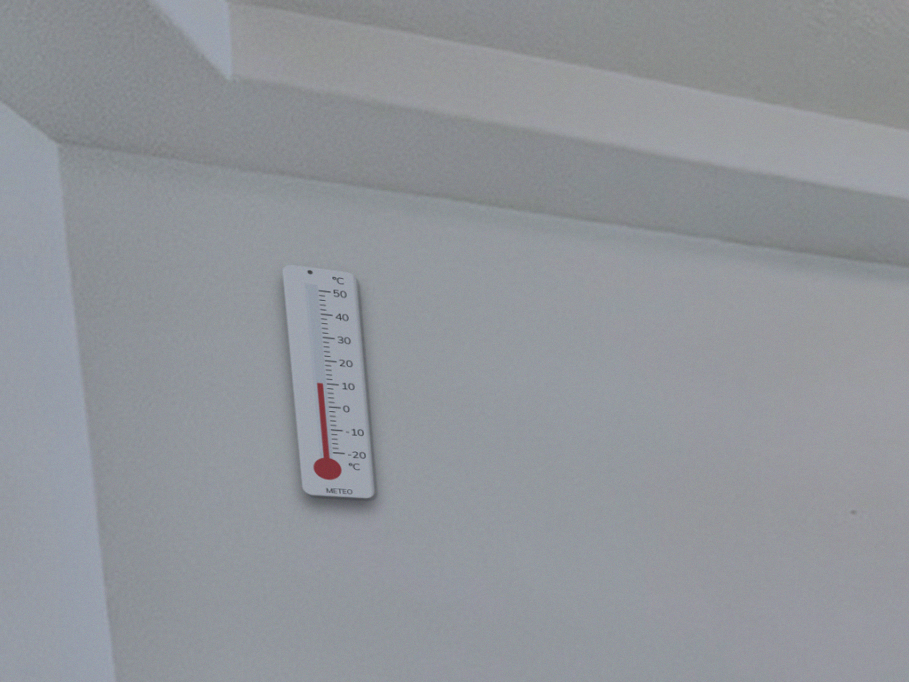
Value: 10°C
